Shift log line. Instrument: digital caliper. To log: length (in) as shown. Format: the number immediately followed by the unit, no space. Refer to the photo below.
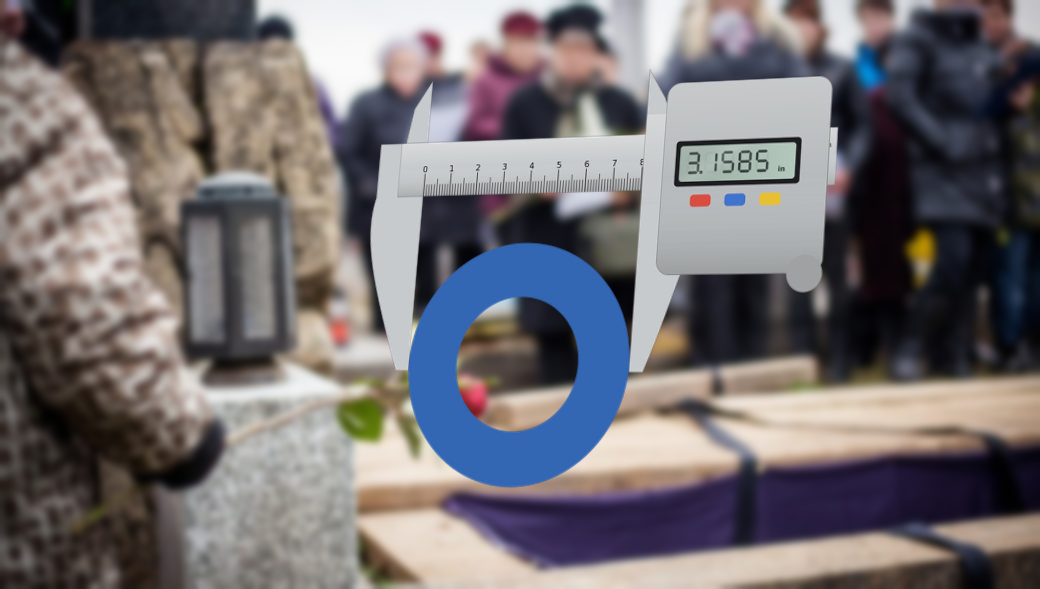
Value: 3.1585in
